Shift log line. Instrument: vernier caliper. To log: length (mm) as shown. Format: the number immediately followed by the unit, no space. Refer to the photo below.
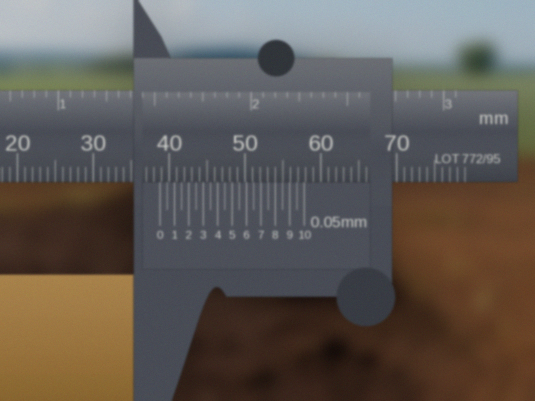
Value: 38.8mm
